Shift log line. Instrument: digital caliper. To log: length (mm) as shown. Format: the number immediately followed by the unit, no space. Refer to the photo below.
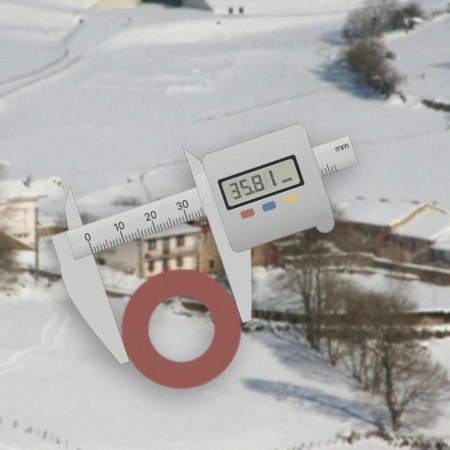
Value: 35.81mm
